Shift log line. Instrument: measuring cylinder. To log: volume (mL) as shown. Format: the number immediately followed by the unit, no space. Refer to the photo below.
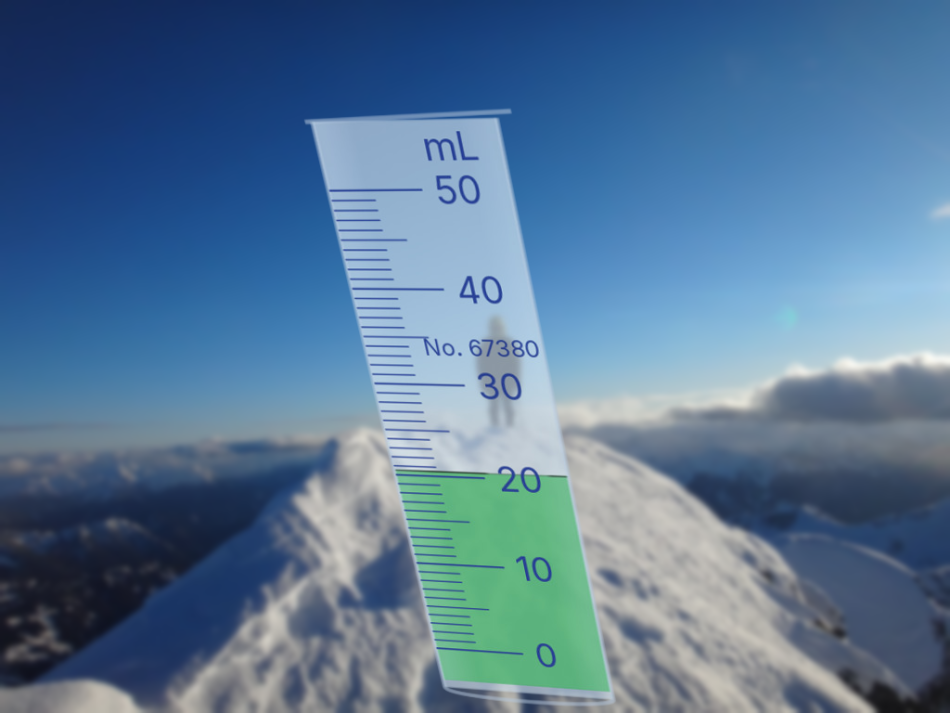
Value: 20.5mL
